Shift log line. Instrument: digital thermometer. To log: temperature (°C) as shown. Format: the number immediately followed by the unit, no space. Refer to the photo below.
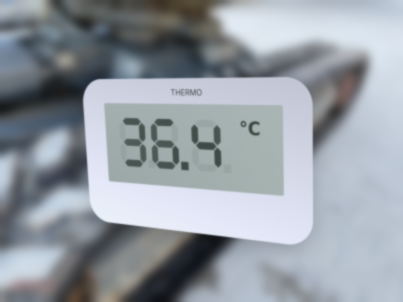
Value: 36.4°C
